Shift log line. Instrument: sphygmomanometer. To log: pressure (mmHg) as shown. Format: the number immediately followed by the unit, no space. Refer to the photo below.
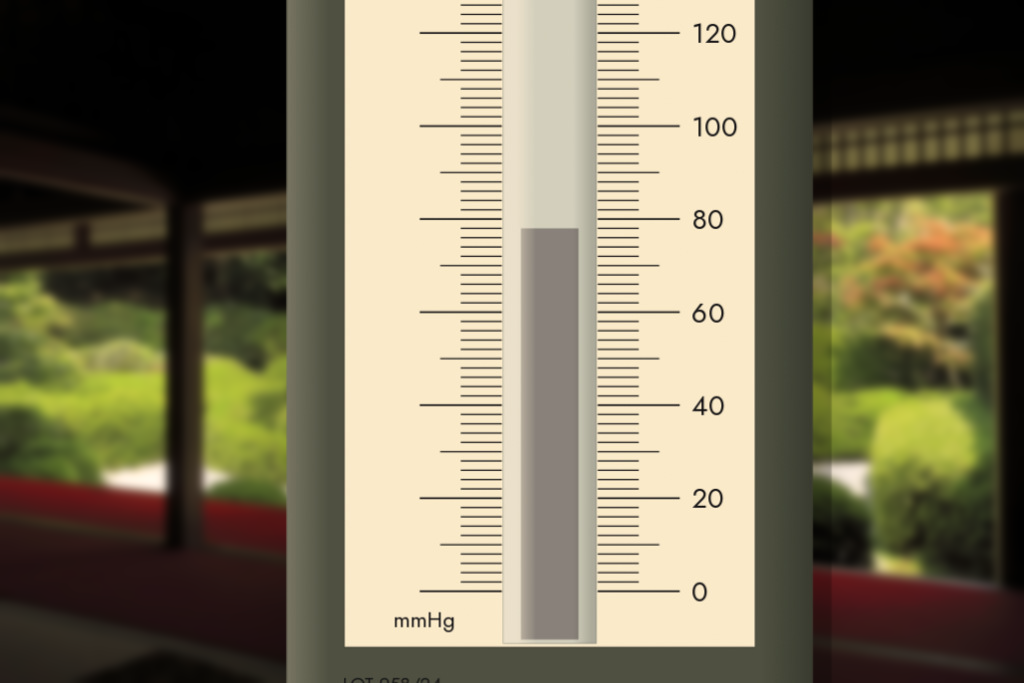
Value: 78mmHg
